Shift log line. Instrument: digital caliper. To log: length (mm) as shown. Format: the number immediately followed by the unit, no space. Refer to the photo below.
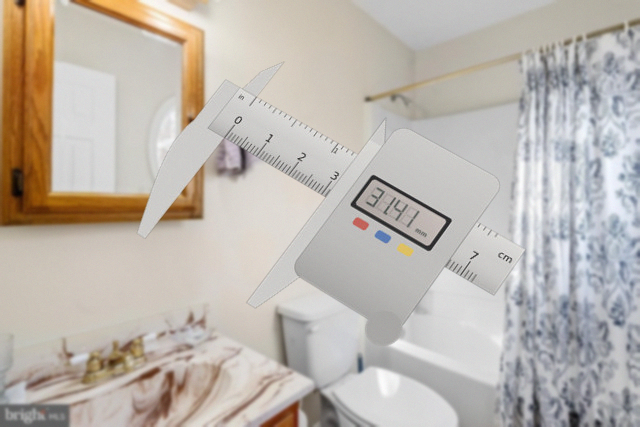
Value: 31.41mm
